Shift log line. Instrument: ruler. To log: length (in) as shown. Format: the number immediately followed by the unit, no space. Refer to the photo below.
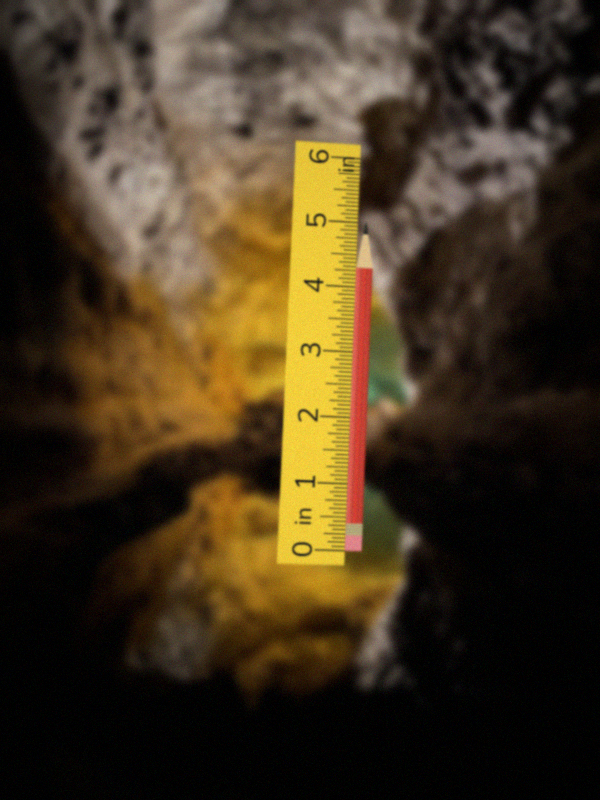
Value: 5in
